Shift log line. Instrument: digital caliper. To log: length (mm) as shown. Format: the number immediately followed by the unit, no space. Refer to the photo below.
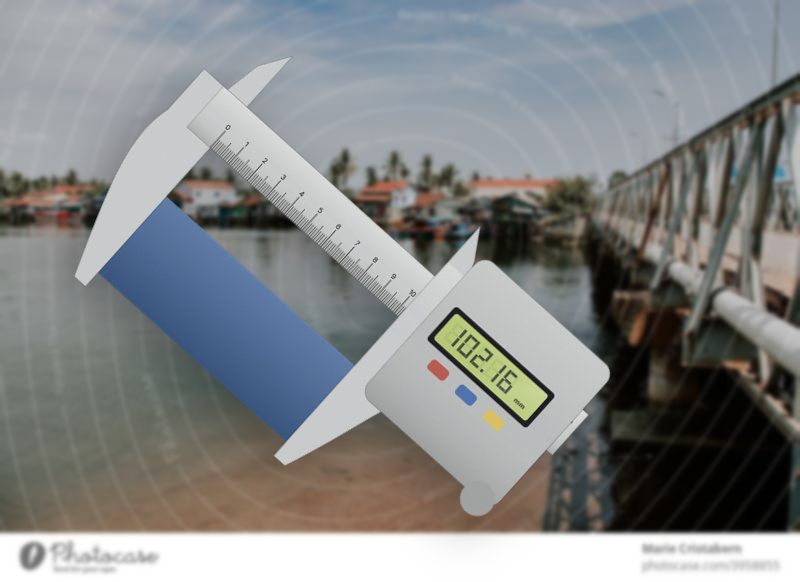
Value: 102.16mm
